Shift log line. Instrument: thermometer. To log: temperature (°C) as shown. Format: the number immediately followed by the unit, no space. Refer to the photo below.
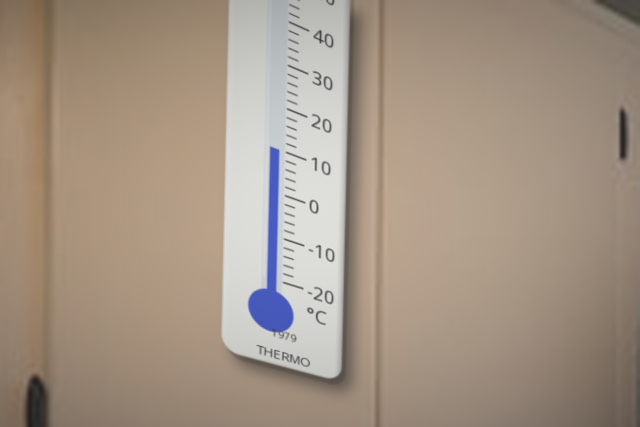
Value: 10°C
